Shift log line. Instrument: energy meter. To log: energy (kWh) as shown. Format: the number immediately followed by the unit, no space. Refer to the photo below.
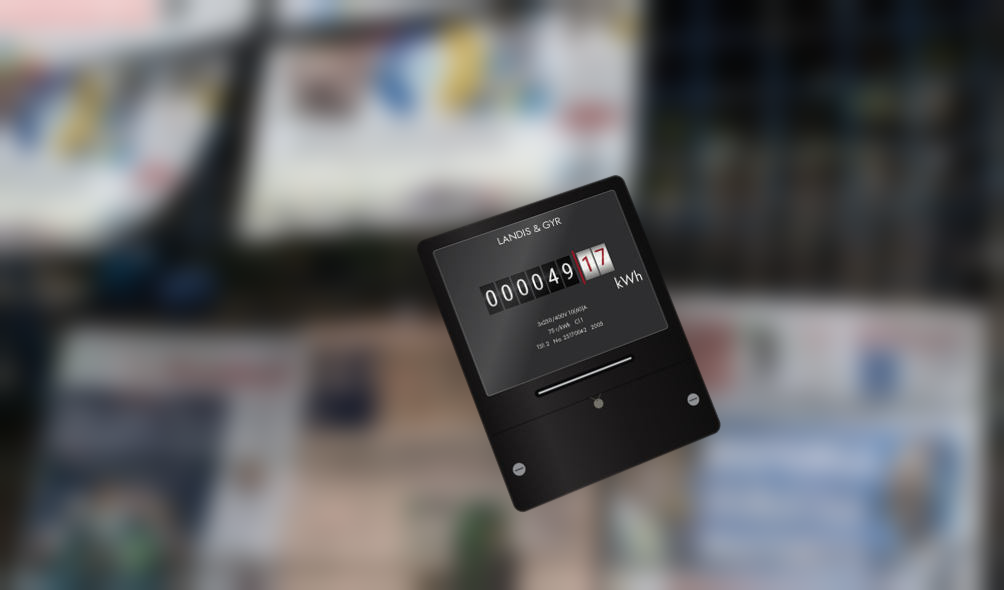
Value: 49.17kWh
